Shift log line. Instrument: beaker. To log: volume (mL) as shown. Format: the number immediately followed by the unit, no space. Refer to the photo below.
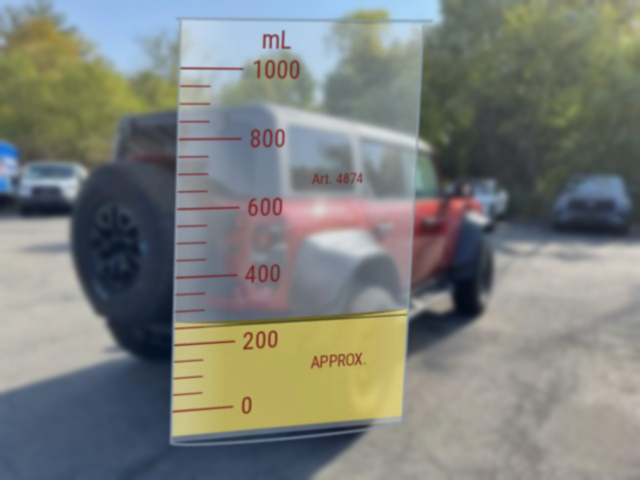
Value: 250mL
